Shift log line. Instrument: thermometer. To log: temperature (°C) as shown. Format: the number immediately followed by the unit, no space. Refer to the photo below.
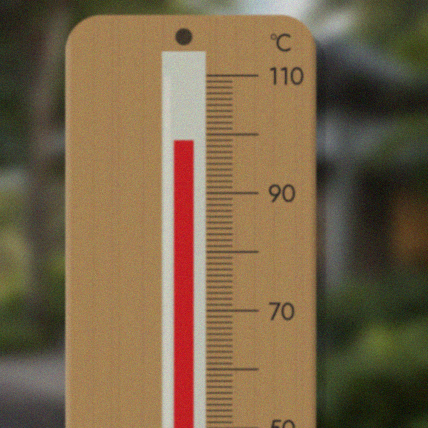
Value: 99°C
